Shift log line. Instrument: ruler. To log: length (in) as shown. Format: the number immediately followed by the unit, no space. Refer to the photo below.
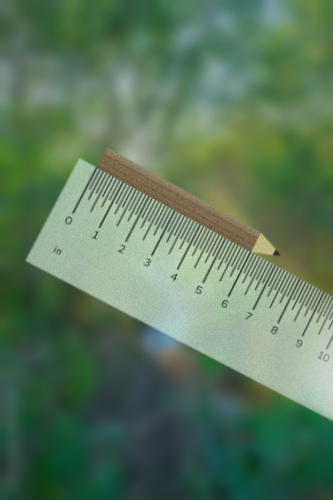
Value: 7in
